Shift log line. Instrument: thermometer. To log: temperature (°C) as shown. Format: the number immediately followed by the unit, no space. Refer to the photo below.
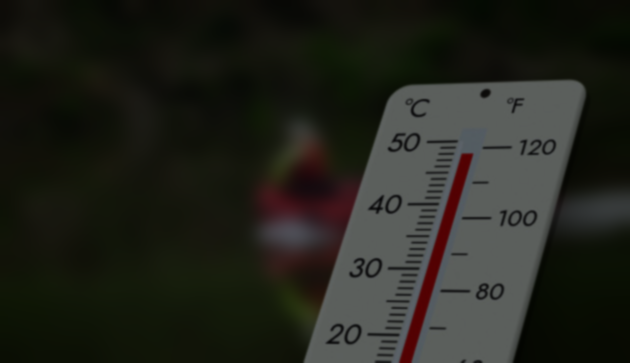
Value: 48°C
